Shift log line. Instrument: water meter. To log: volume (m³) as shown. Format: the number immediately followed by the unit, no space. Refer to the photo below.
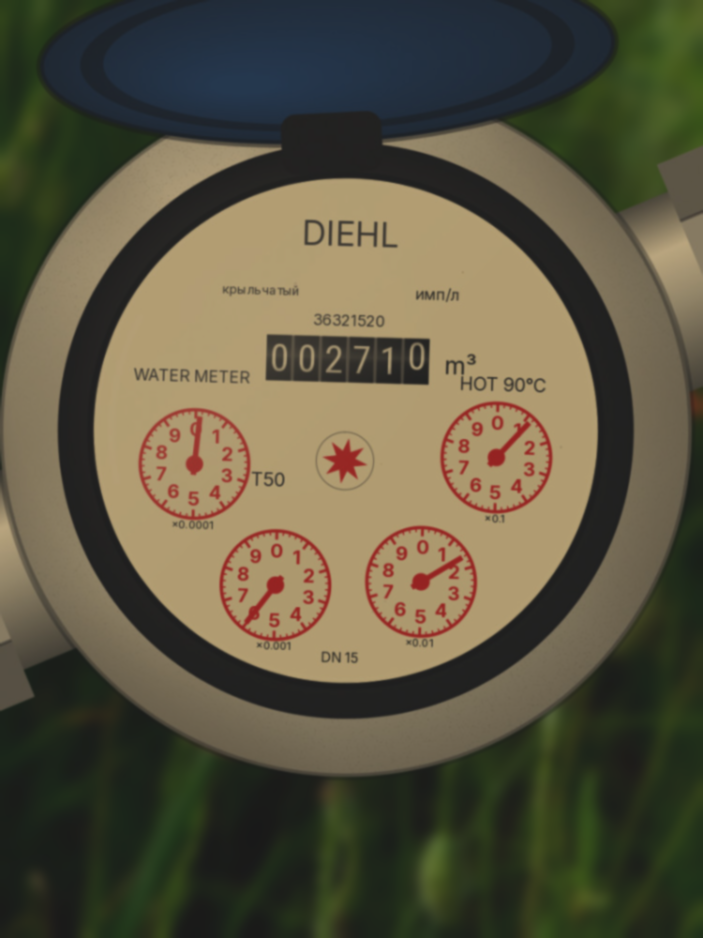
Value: 2710.1160m³
